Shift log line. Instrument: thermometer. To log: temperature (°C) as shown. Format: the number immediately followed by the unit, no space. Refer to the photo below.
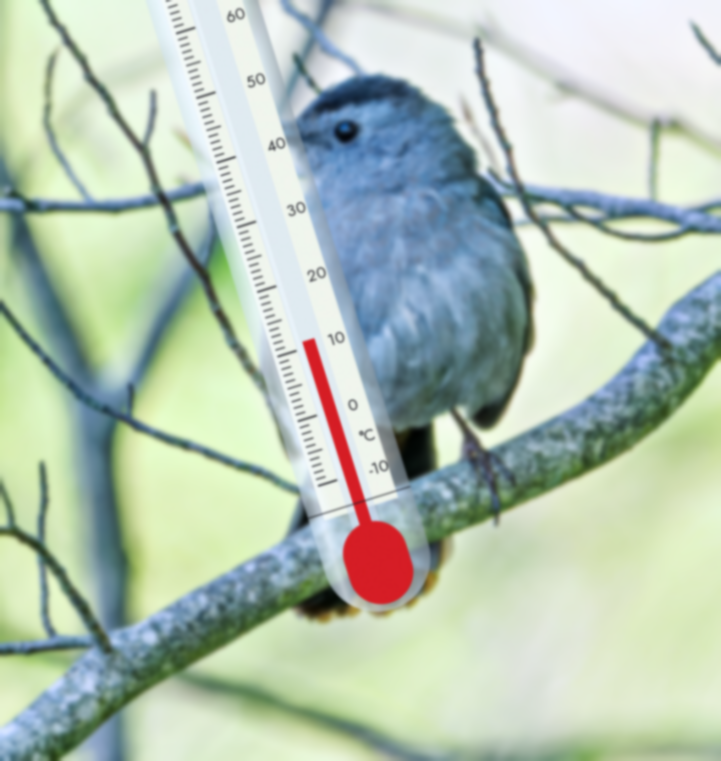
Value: 11°C
